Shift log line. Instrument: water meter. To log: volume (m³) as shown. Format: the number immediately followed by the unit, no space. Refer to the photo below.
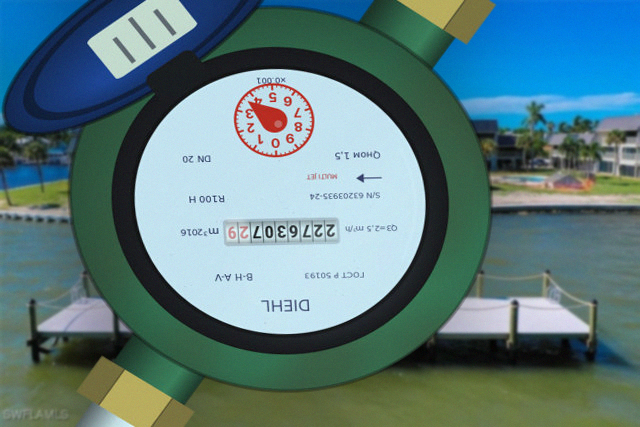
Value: 2276307.293m³
